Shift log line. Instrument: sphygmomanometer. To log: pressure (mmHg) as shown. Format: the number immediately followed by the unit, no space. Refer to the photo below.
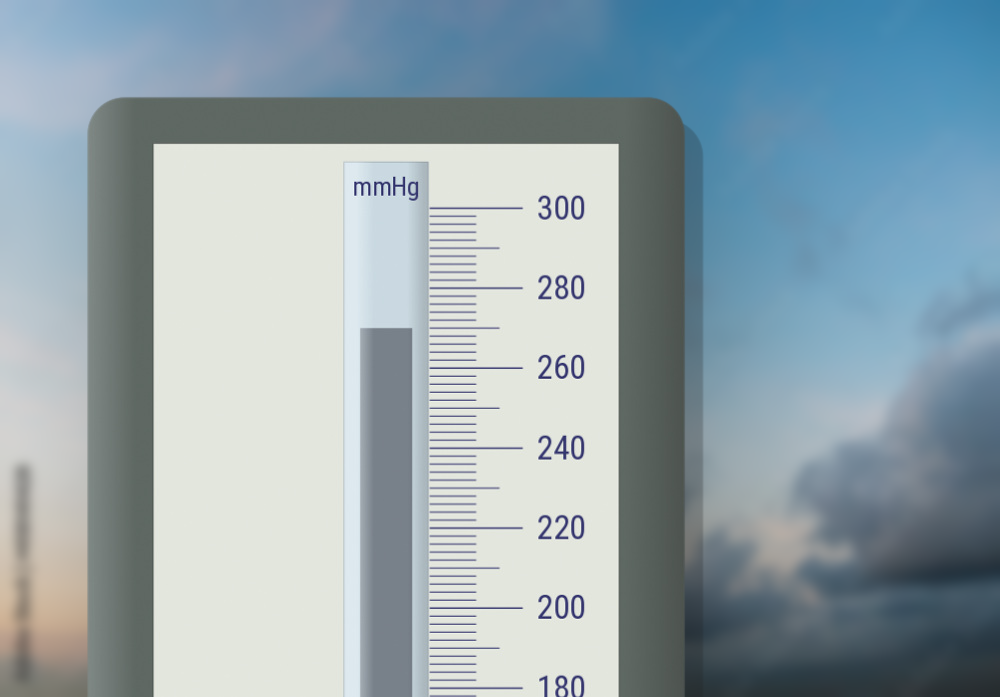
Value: 270mmHg
